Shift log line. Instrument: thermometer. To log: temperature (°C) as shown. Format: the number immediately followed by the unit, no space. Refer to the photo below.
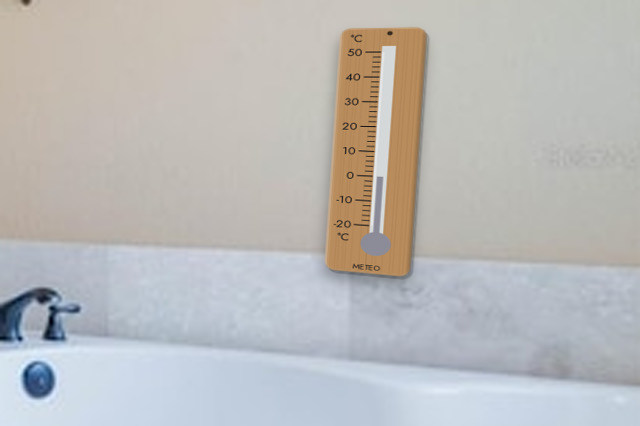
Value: 0°C
